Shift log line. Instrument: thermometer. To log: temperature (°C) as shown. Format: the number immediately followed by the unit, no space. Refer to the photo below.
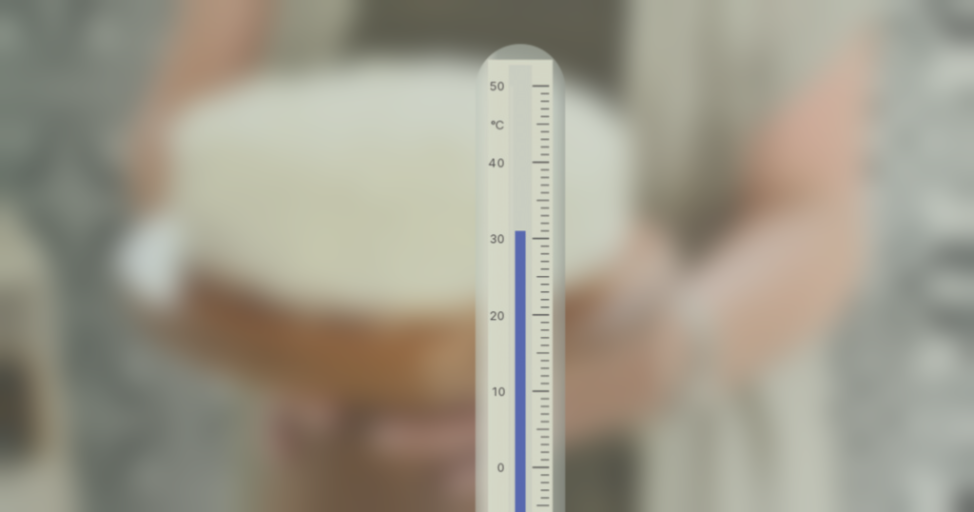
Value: 31°C
